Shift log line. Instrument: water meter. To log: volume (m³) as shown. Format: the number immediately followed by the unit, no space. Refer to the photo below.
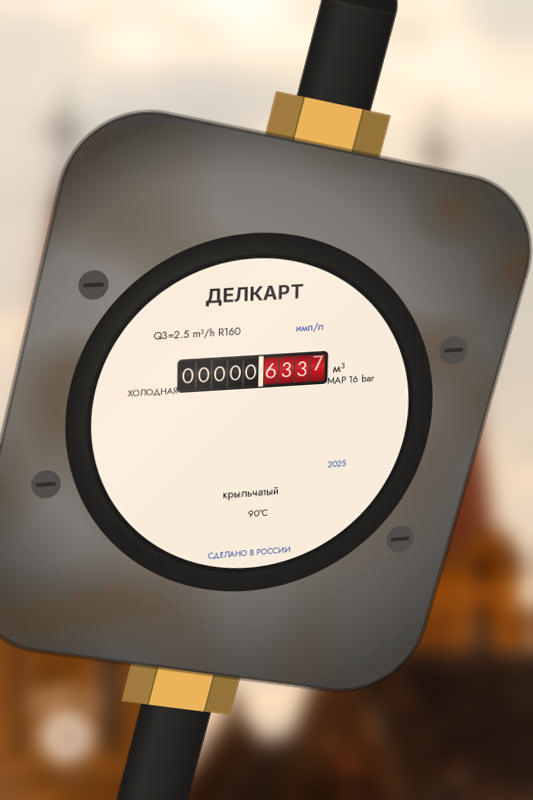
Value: 0.6337m³
